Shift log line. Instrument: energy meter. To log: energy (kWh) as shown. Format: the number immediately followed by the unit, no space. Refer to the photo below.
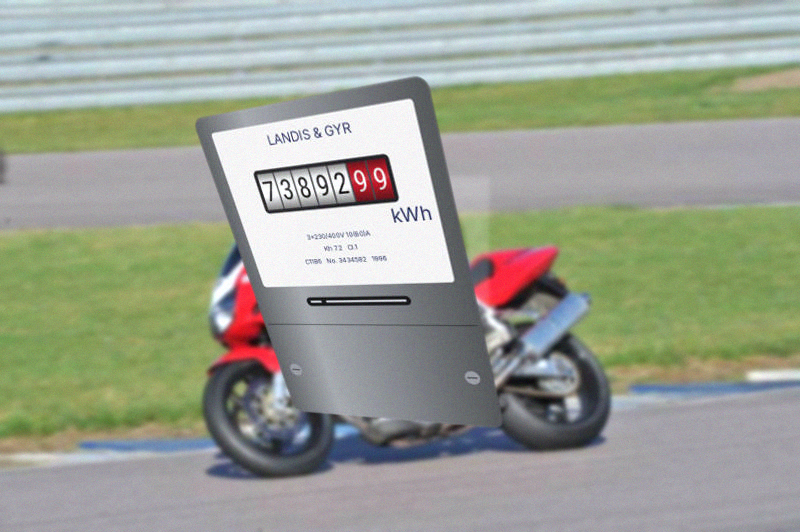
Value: 73892.99kWh
